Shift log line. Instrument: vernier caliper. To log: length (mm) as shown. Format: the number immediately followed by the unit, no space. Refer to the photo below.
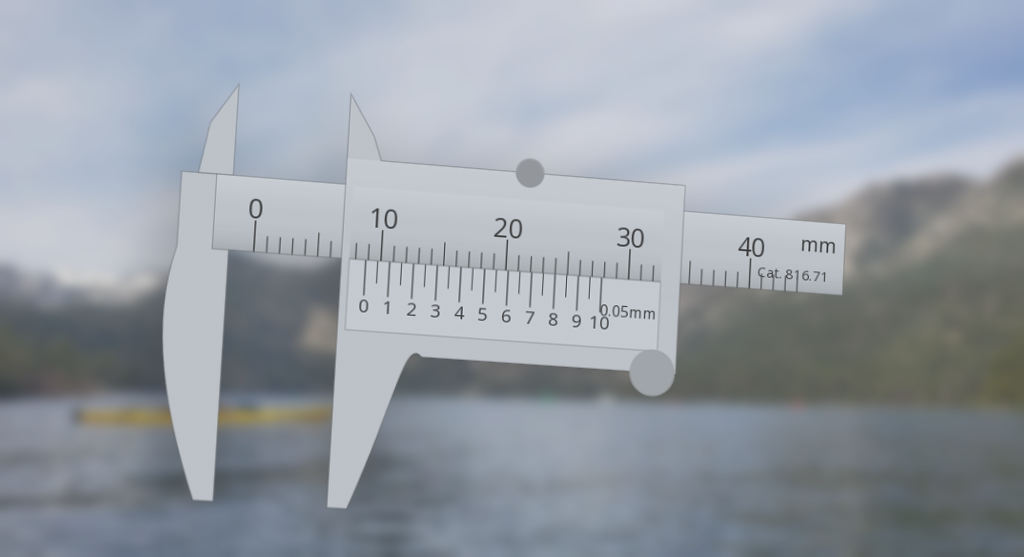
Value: 8.8mm
